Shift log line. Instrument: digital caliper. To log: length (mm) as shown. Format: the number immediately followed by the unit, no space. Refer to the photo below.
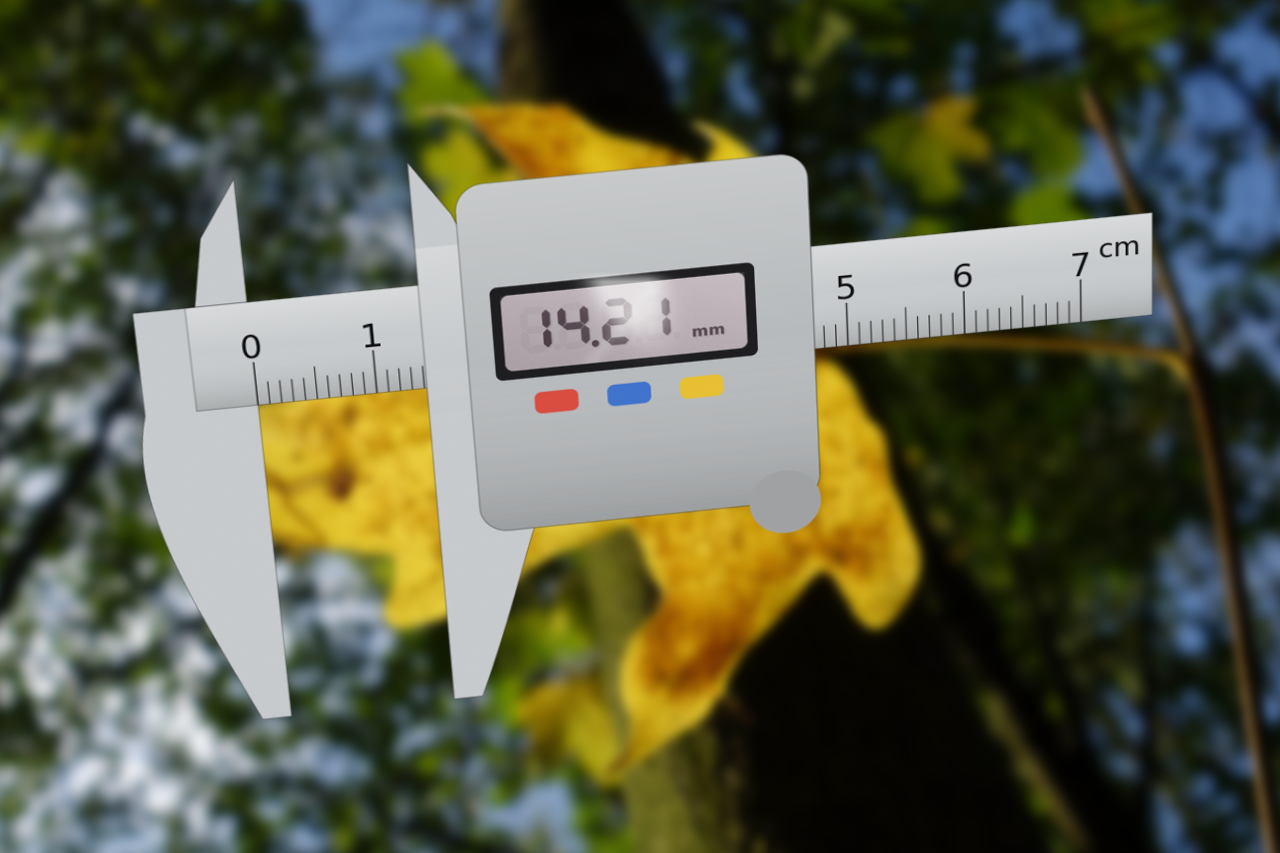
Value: 14.21mm
